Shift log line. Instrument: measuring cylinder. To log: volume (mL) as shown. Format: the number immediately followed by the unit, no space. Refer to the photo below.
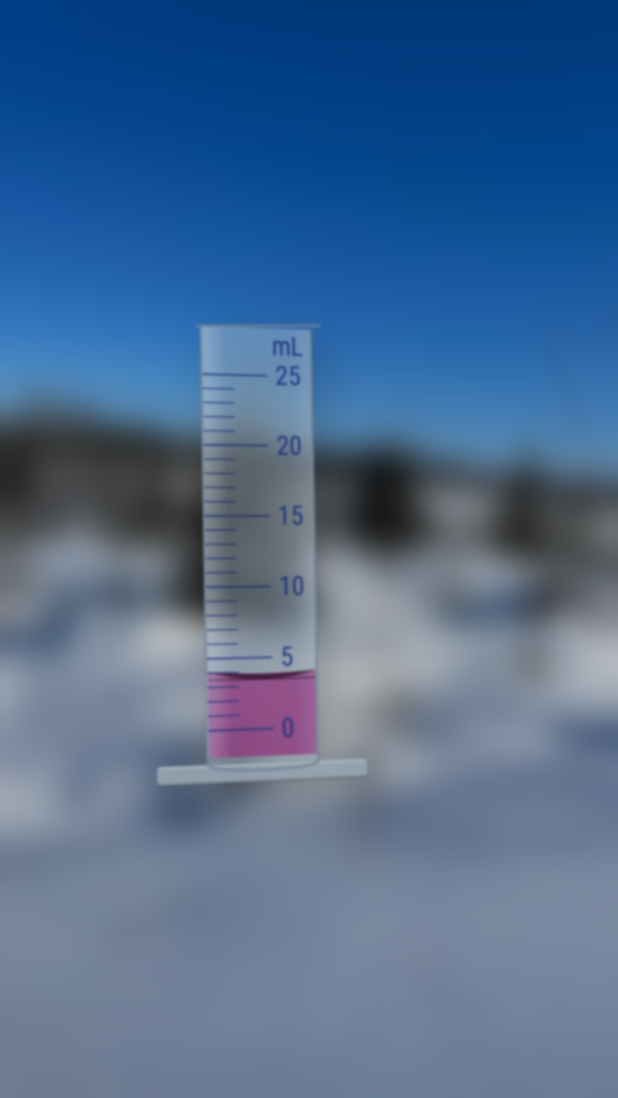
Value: 3.5mL
